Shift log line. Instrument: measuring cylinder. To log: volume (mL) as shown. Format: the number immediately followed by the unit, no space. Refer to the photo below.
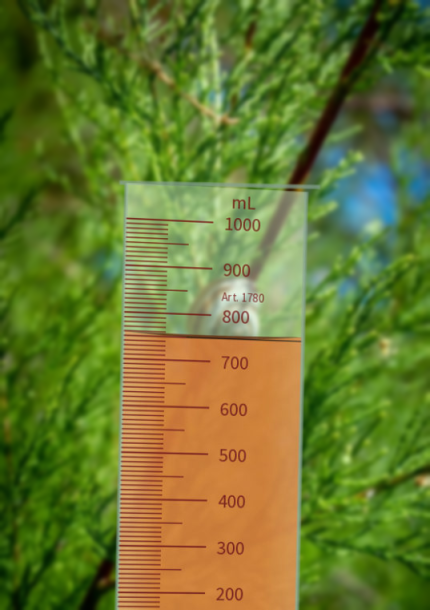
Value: 750mL
